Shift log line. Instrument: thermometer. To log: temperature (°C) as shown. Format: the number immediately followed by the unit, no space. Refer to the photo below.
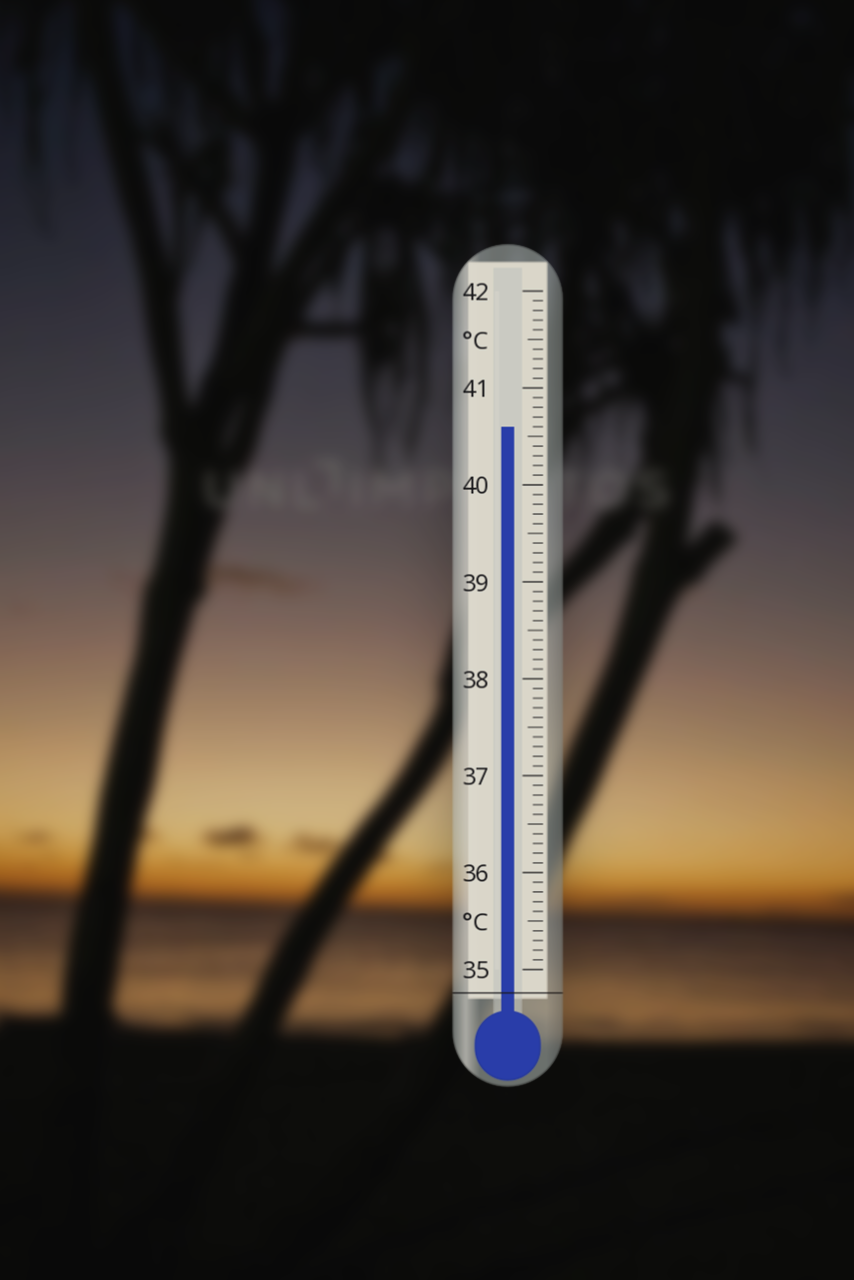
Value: 40.6°C
